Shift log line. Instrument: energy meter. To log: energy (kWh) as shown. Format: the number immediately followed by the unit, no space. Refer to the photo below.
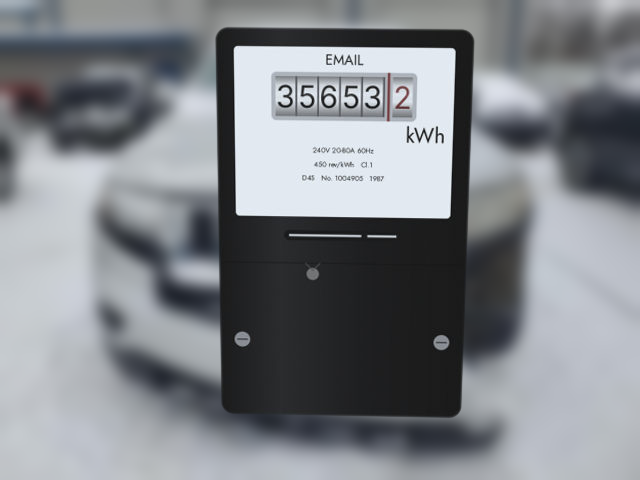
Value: 35653.2kWh
